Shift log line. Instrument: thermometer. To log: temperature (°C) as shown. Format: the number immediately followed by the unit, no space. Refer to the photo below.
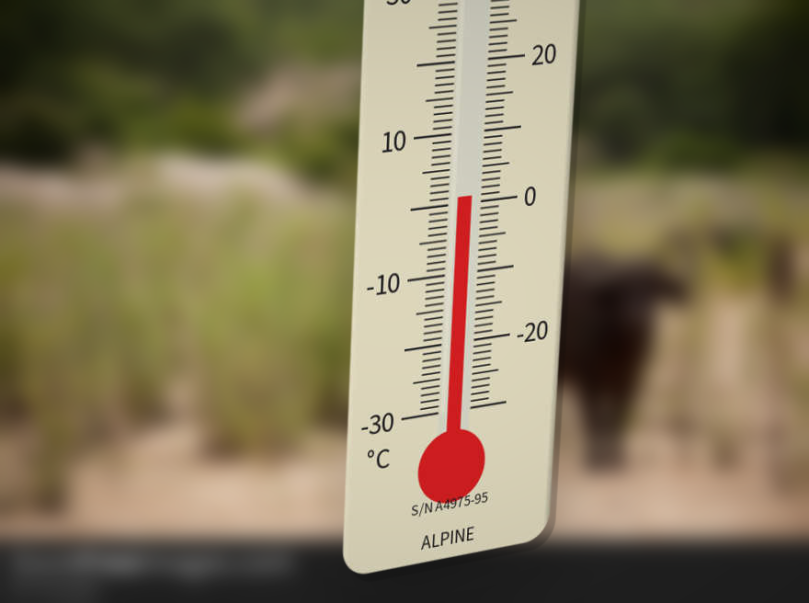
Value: 1°C
